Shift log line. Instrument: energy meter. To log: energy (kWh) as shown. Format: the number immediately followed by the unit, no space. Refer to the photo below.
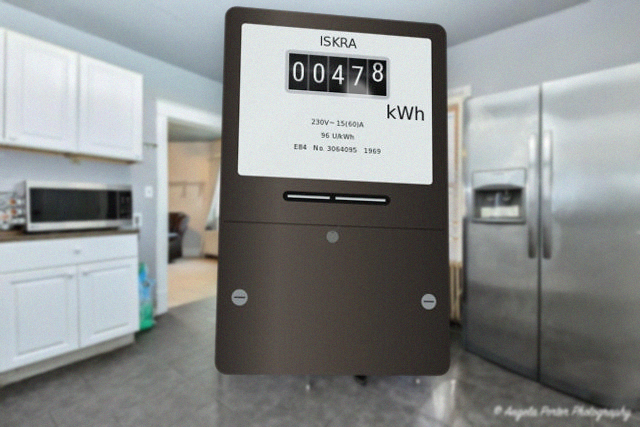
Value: 478kWh
